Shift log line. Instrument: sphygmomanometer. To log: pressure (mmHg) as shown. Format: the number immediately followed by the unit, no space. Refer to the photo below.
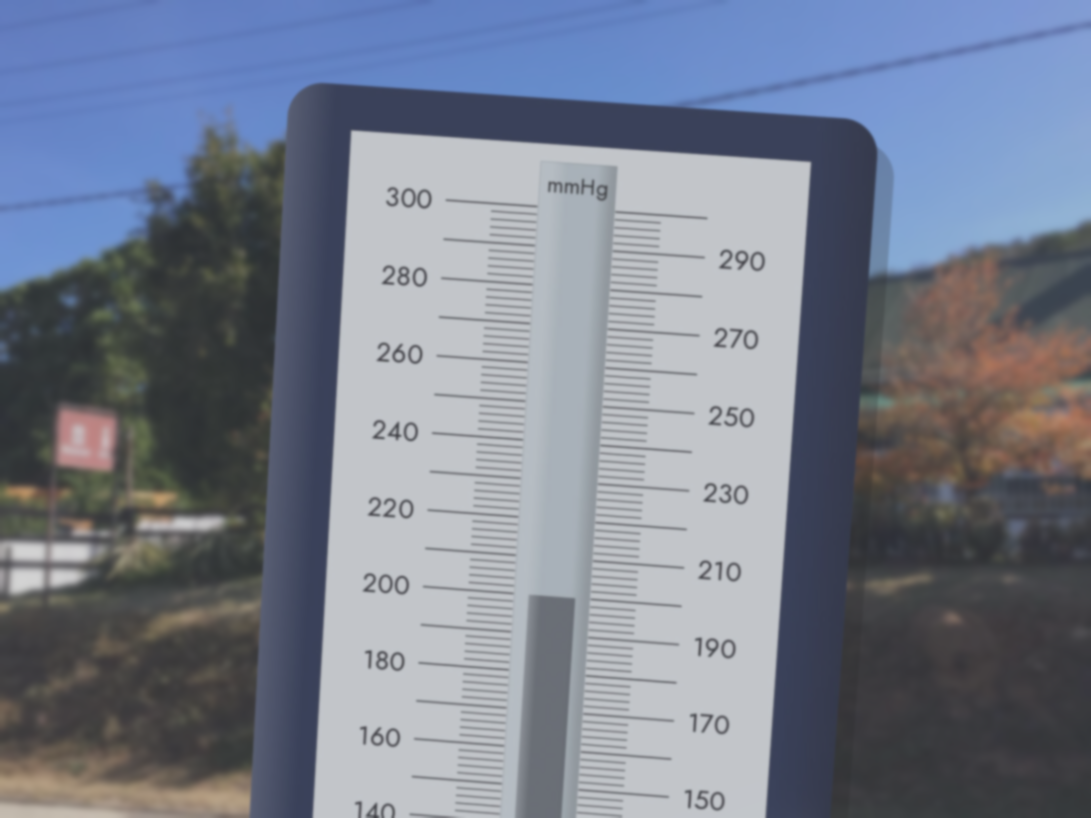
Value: 200mmHg
